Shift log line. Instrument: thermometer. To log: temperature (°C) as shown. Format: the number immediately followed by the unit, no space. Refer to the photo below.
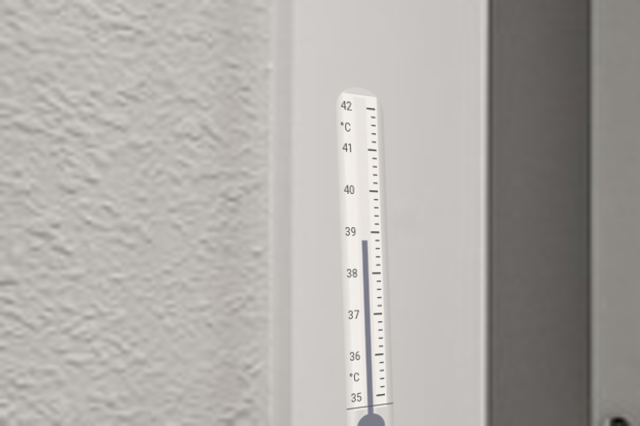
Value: 38.8°C
